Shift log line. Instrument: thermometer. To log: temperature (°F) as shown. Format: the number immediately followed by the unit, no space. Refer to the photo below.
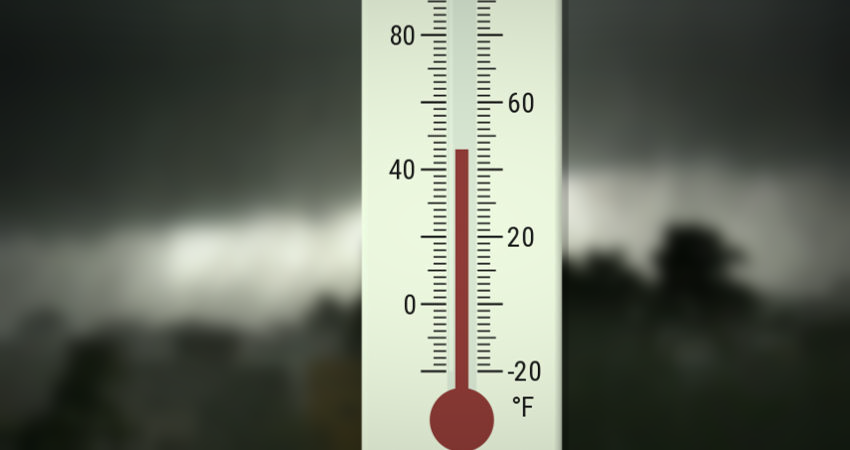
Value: 46°F
